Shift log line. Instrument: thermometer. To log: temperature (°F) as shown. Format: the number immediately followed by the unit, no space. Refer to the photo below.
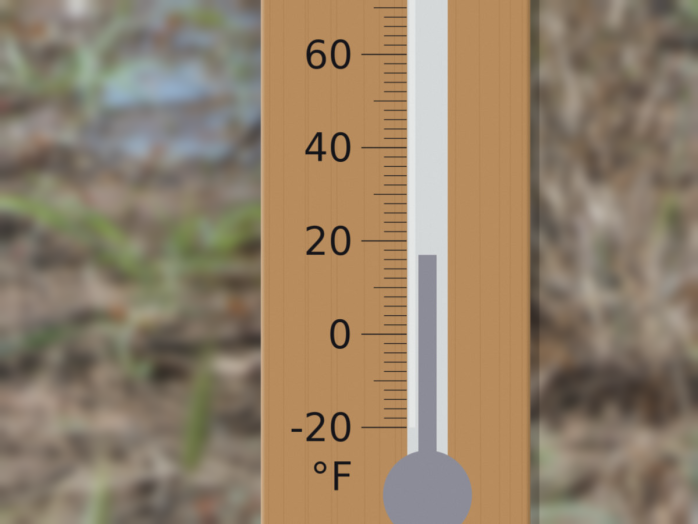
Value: 17°F
